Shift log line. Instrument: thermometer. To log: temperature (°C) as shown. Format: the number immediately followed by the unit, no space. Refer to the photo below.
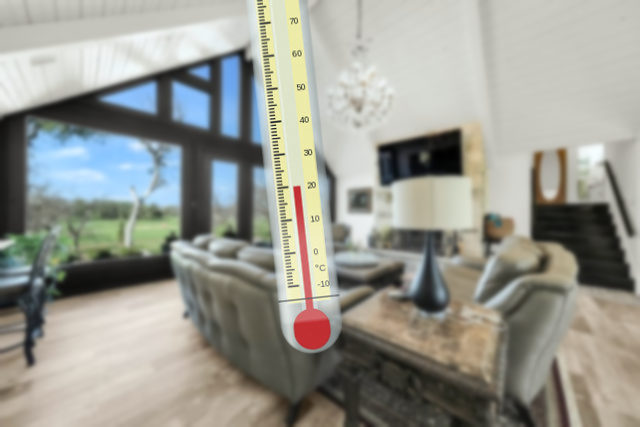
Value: 20°C
